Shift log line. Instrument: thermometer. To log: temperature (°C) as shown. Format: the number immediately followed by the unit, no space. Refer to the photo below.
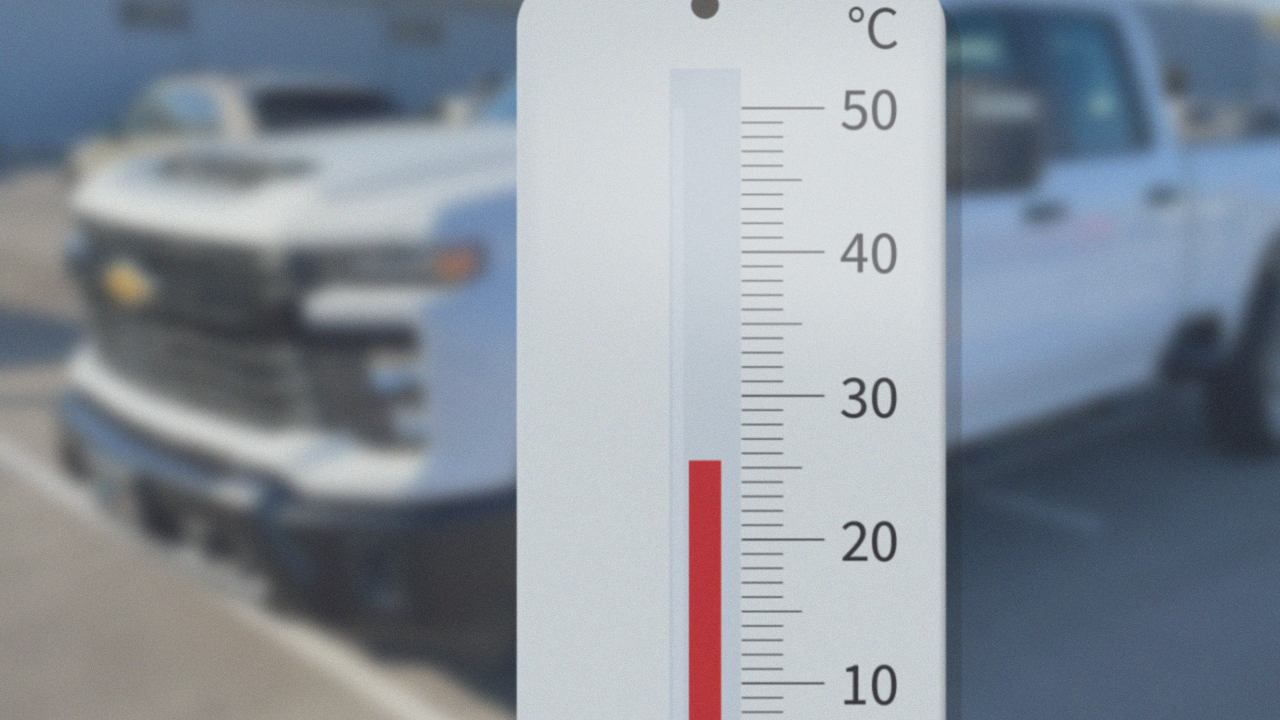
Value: 25.5°C
